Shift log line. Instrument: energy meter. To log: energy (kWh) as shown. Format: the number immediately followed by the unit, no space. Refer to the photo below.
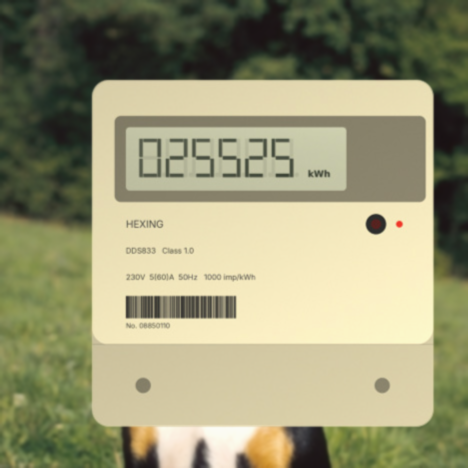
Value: 25525kWh
